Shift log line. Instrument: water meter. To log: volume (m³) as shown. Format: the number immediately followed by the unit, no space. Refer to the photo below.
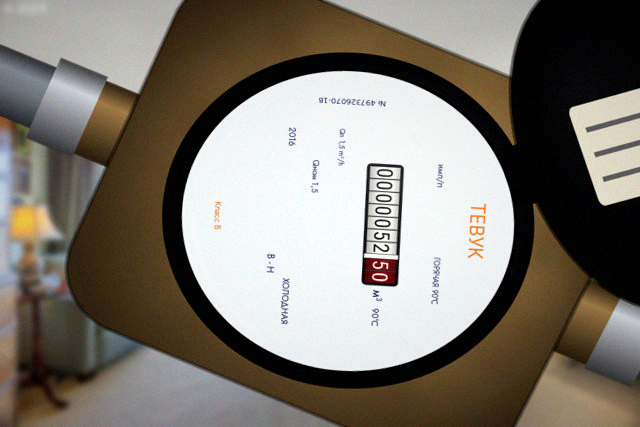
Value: 52.50m³
